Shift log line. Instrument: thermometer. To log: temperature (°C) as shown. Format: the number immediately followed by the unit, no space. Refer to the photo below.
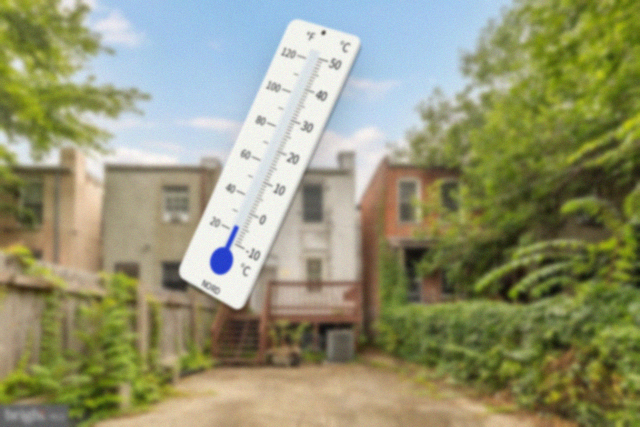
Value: -5°C
